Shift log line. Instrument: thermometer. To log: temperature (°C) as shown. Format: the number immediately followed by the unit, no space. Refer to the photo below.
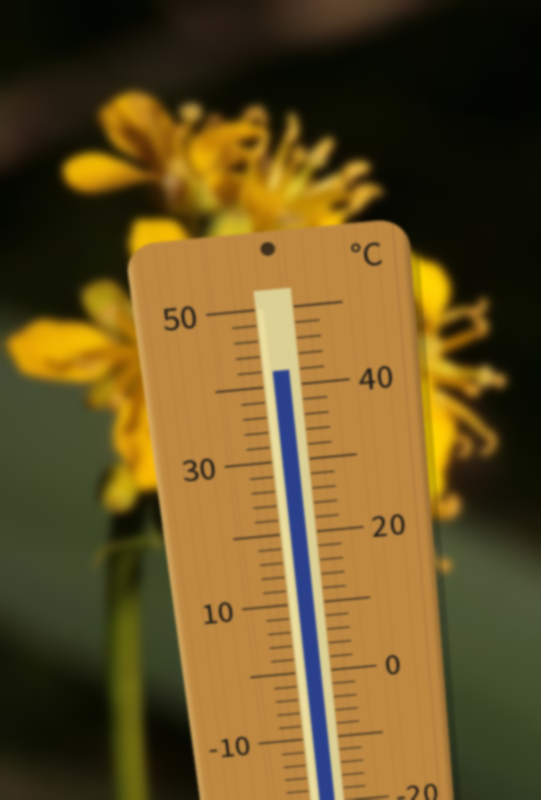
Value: 42°C
